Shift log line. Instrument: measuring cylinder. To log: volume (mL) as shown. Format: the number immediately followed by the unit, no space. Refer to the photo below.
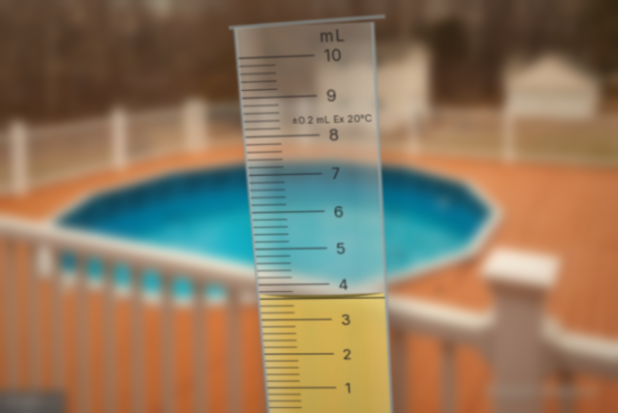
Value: 3.6mL
